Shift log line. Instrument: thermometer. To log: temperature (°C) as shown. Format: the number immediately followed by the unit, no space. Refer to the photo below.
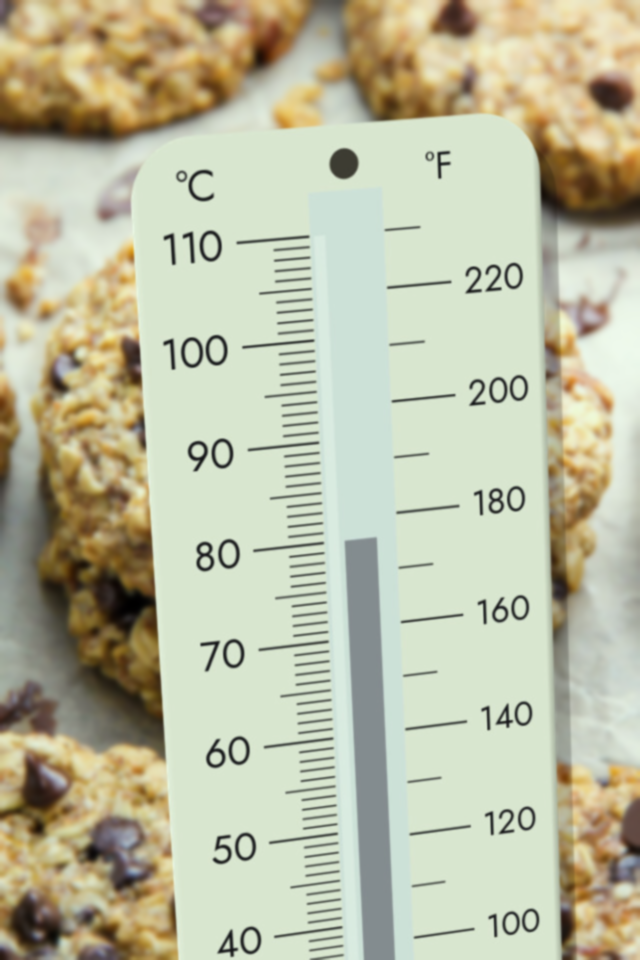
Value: 80°C
